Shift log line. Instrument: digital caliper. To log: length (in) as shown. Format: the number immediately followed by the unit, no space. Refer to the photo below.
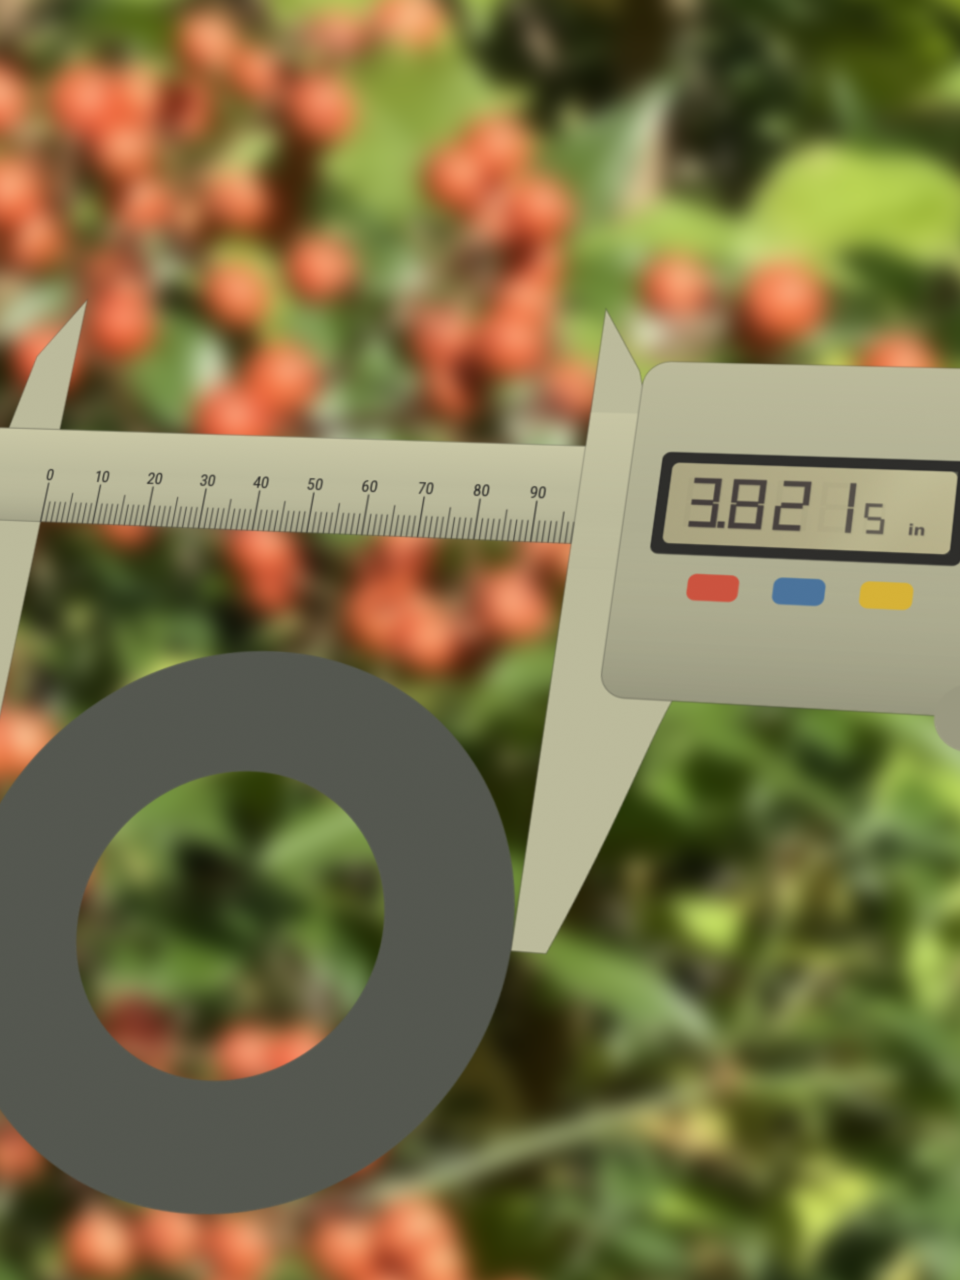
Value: 3.8215in
